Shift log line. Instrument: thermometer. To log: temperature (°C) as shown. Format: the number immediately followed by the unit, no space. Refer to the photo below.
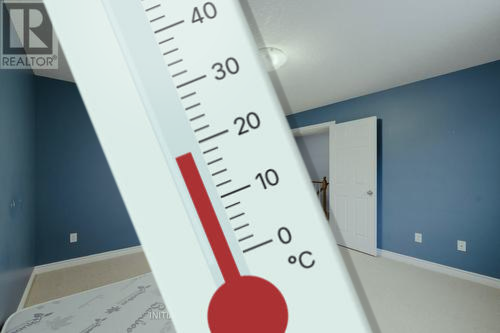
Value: 19°C
